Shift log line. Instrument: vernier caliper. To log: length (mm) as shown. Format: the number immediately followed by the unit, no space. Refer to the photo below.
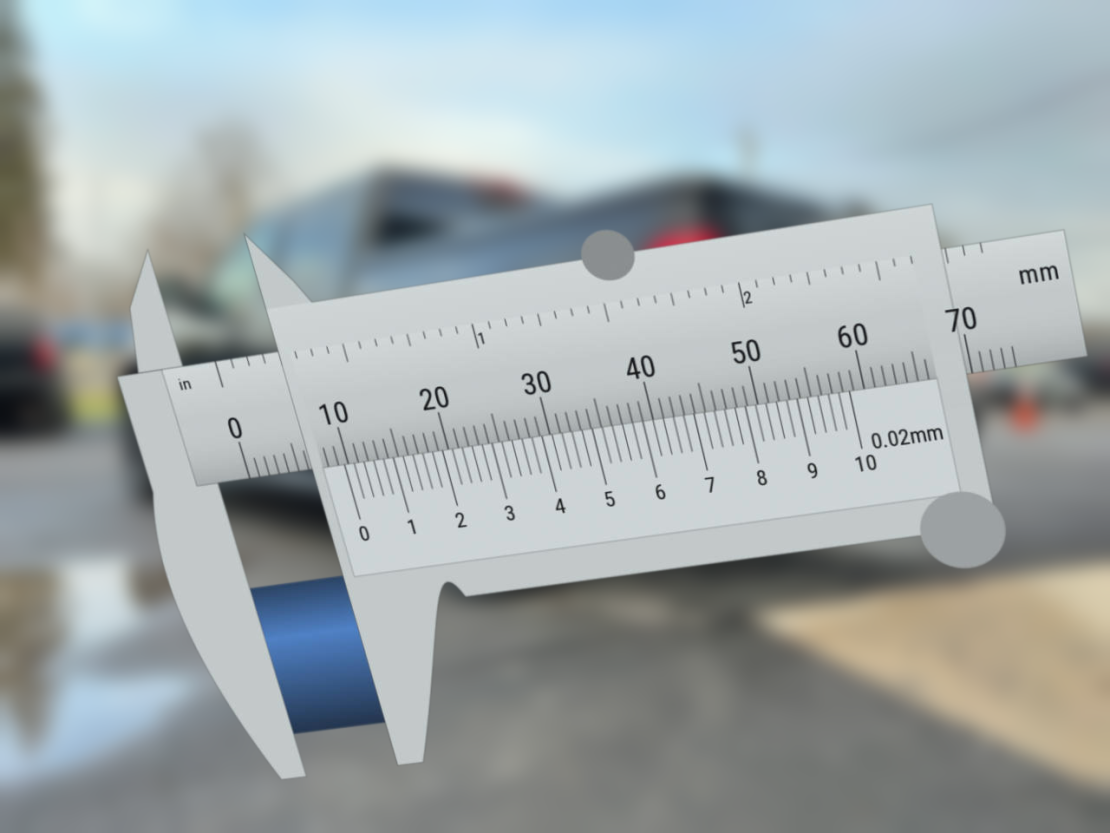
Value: 9.6mm
